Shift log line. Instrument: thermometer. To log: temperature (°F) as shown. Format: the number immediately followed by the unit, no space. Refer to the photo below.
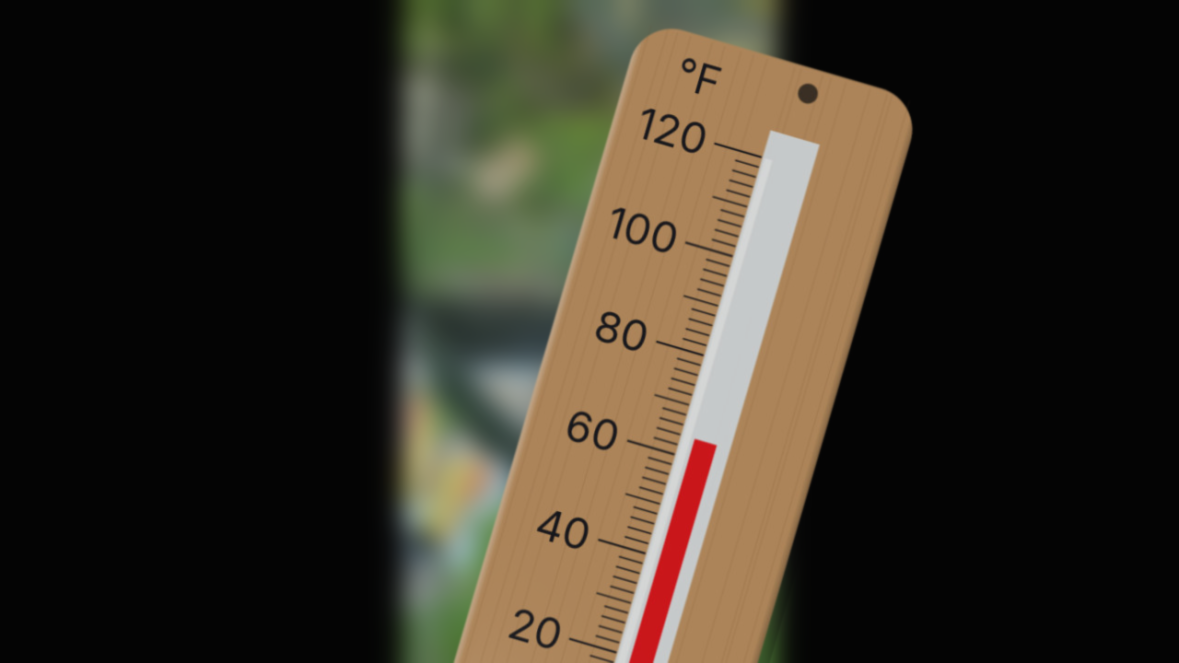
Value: 64°F
